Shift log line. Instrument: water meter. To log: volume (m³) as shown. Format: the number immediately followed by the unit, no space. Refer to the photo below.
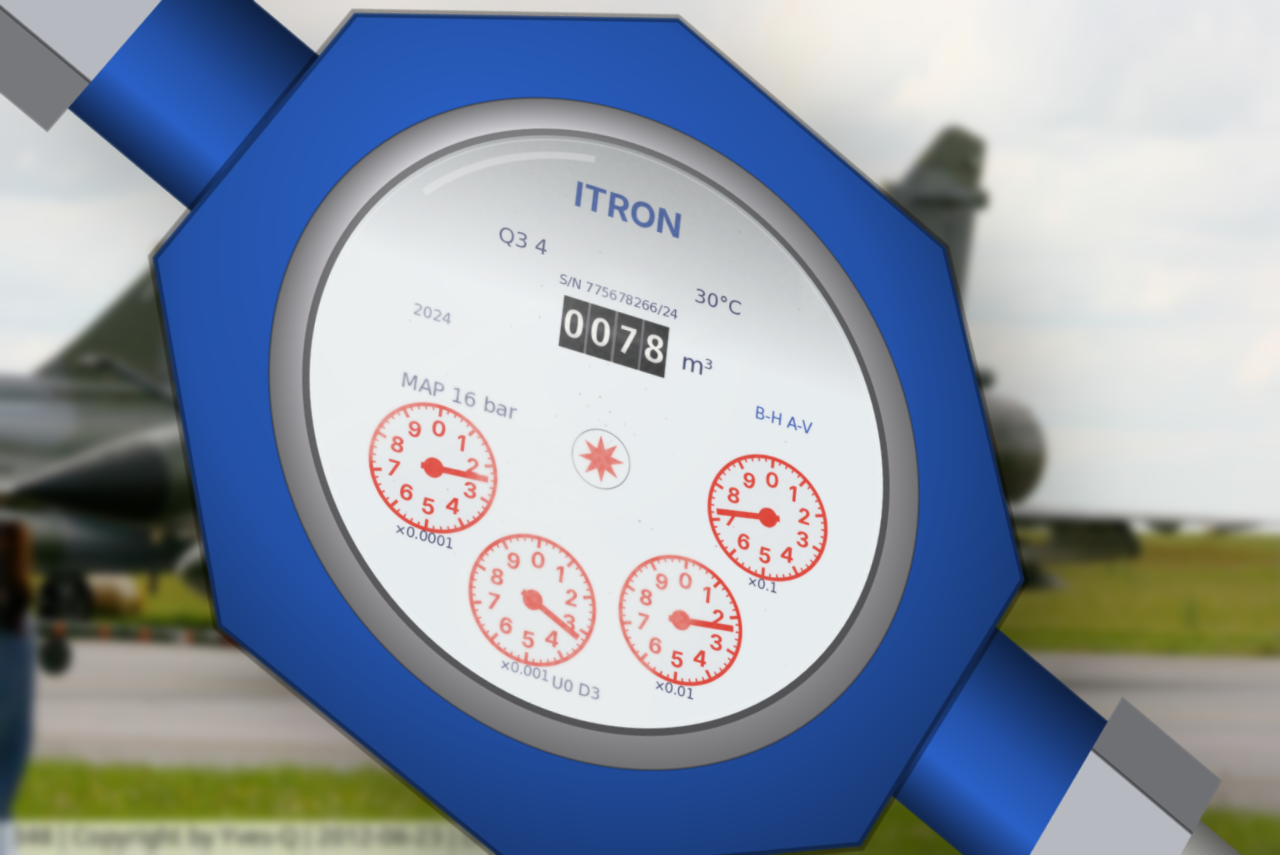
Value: 78.7232m³
